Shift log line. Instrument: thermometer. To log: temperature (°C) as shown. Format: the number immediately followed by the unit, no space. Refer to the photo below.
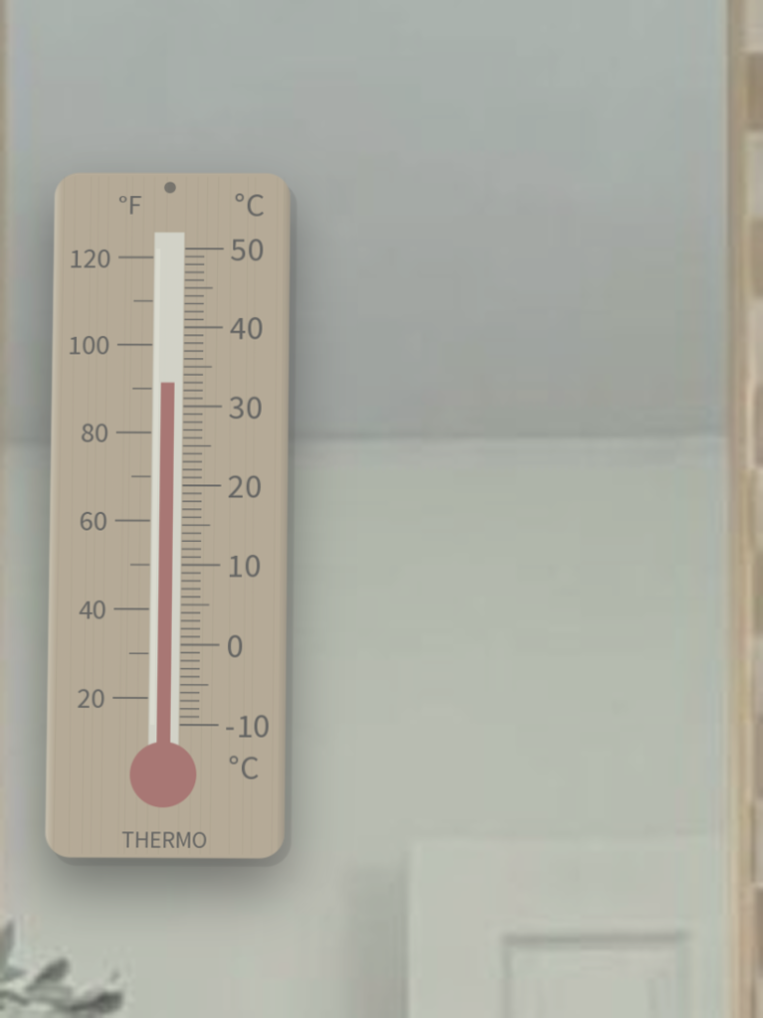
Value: 33°C
